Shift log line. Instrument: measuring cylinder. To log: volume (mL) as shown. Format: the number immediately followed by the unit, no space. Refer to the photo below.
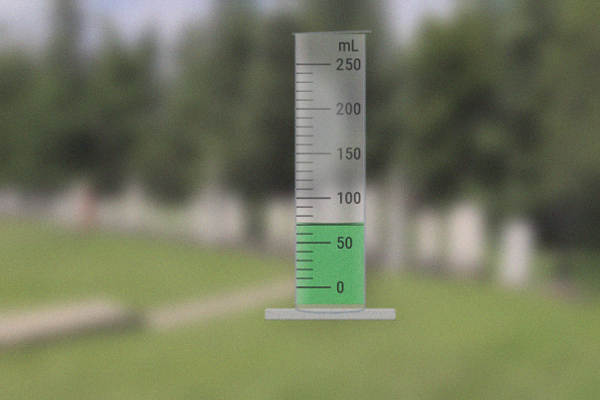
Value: 70mL
